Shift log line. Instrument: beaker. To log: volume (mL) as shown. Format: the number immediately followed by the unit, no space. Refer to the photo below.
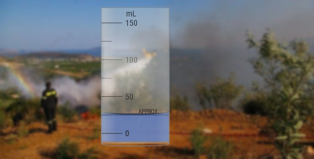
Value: 25mL
